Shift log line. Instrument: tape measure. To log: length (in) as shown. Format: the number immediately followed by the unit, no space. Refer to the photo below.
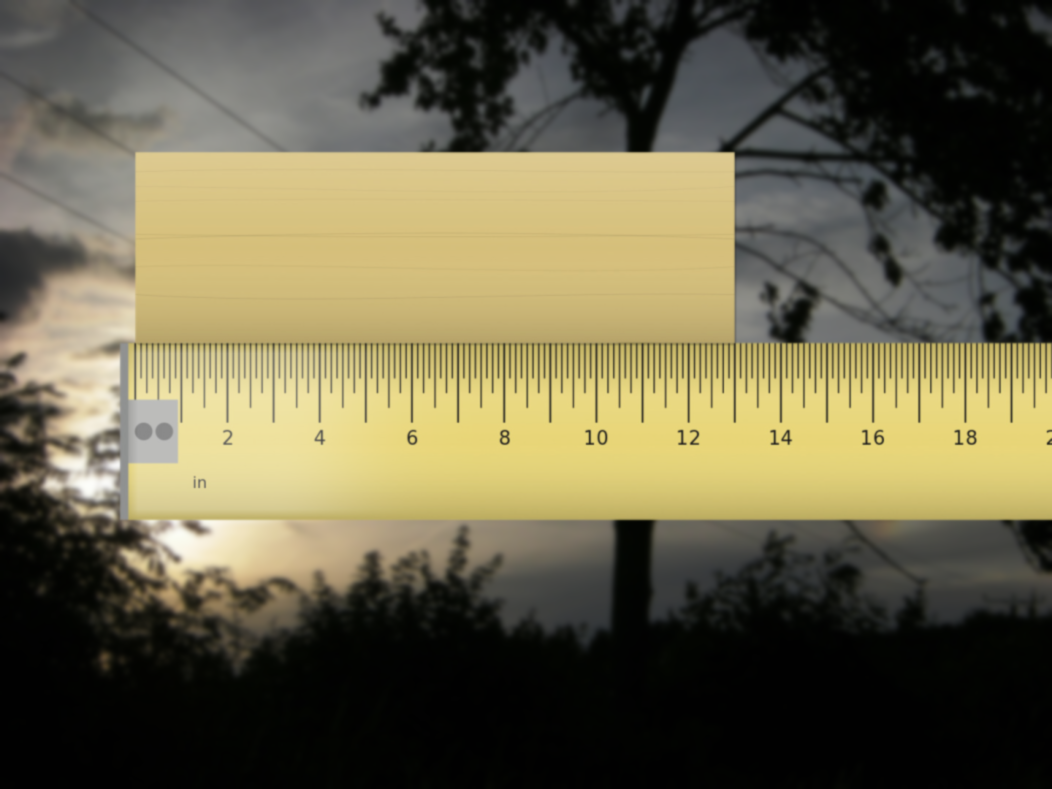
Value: 13in
